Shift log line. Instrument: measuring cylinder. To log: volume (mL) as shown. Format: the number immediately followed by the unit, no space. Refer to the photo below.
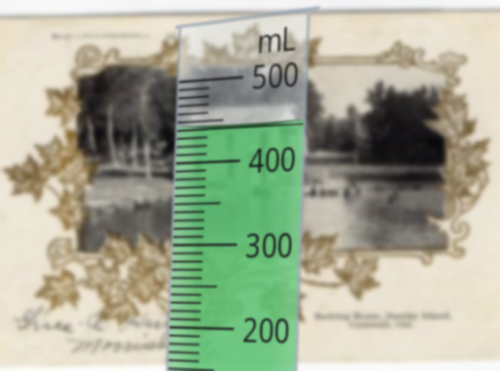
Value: 440mL
